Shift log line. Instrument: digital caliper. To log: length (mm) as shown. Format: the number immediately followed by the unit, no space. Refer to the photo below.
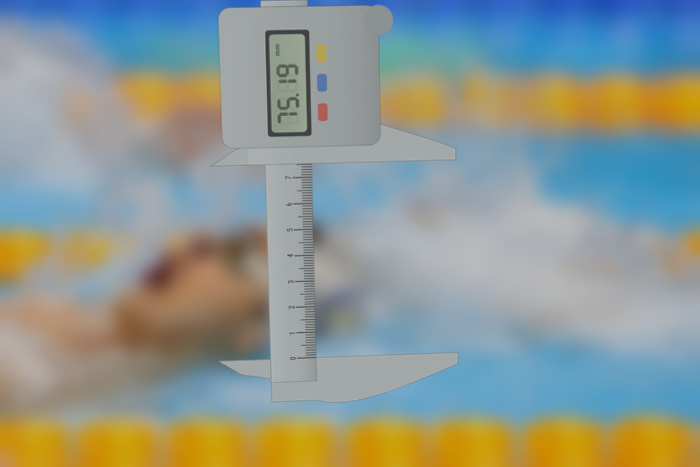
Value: 75.19mm
